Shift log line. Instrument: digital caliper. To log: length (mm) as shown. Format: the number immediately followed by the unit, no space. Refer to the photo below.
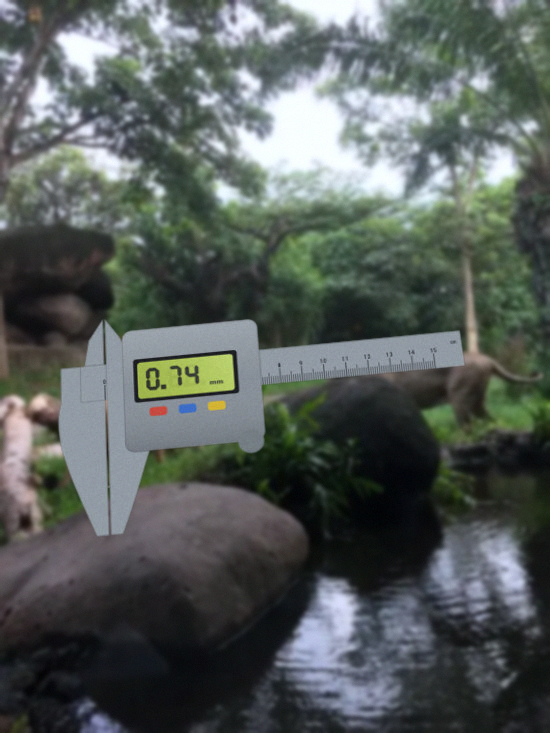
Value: 0.74mm
